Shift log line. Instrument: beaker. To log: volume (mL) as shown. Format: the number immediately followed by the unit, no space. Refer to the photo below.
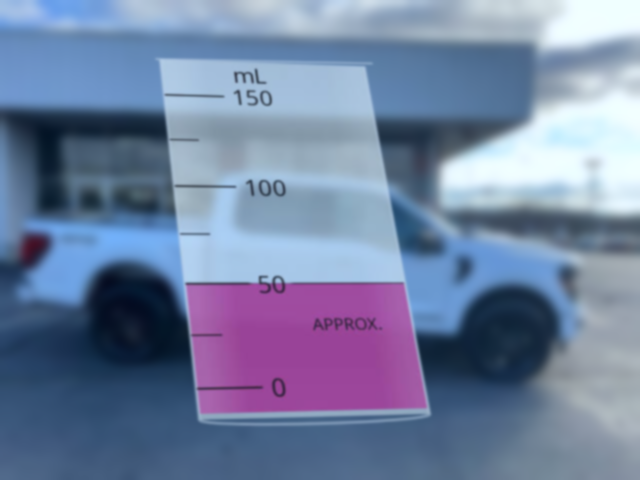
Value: 50mL
